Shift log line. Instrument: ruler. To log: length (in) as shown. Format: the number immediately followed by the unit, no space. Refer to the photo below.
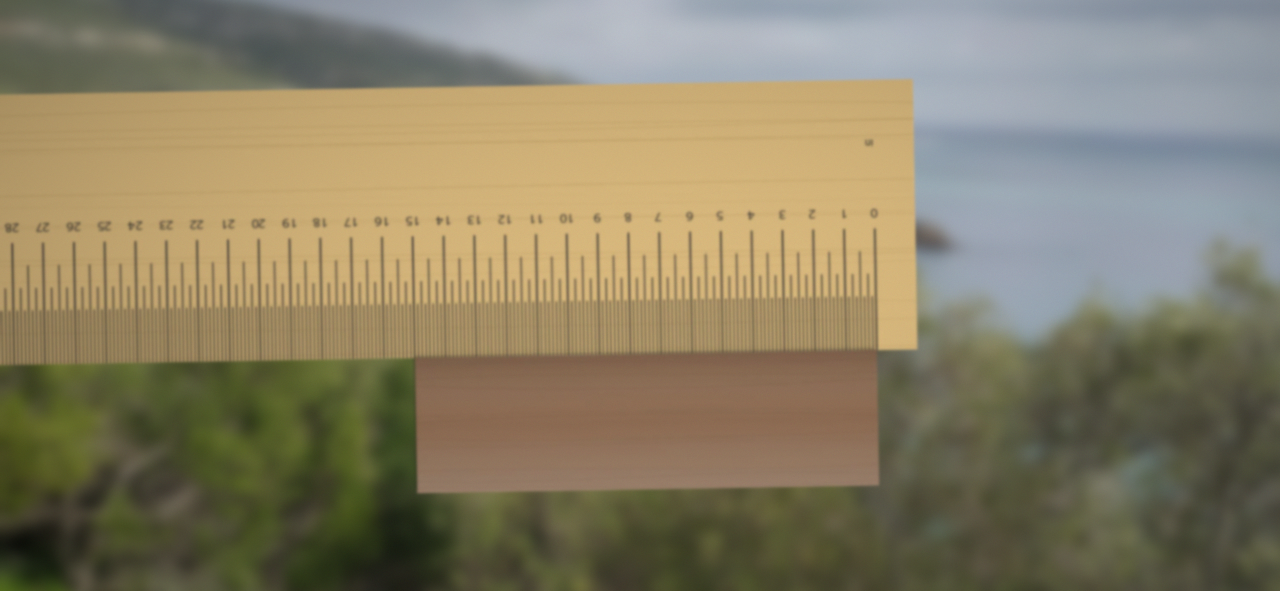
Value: 15in
